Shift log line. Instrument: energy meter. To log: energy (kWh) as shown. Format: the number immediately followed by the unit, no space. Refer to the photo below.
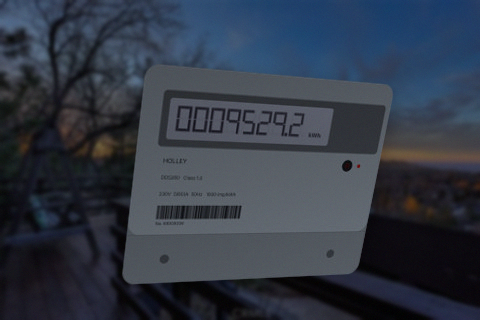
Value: 9529.2kWh
